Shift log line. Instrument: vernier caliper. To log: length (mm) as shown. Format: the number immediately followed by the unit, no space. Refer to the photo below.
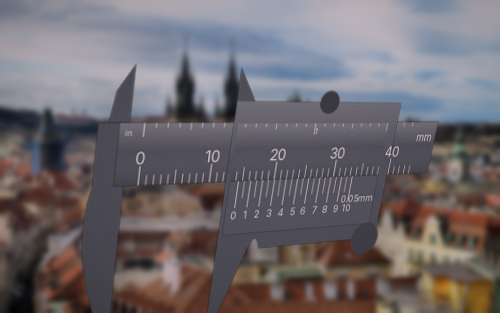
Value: 14.4mm
